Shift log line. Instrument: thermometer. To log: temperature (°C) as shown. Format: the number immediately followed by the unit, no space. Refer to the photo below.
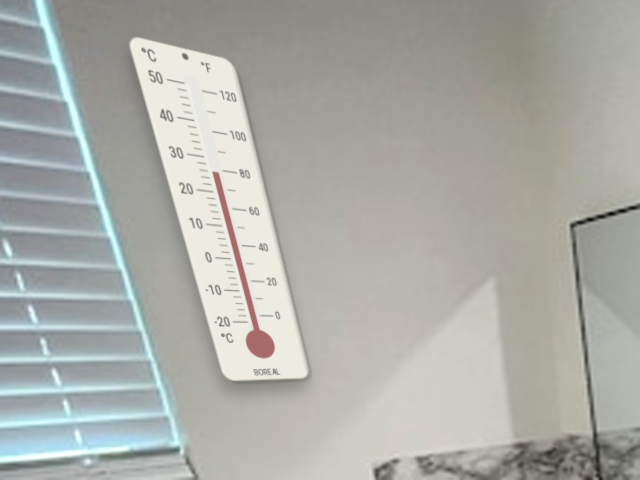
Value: 26°C
